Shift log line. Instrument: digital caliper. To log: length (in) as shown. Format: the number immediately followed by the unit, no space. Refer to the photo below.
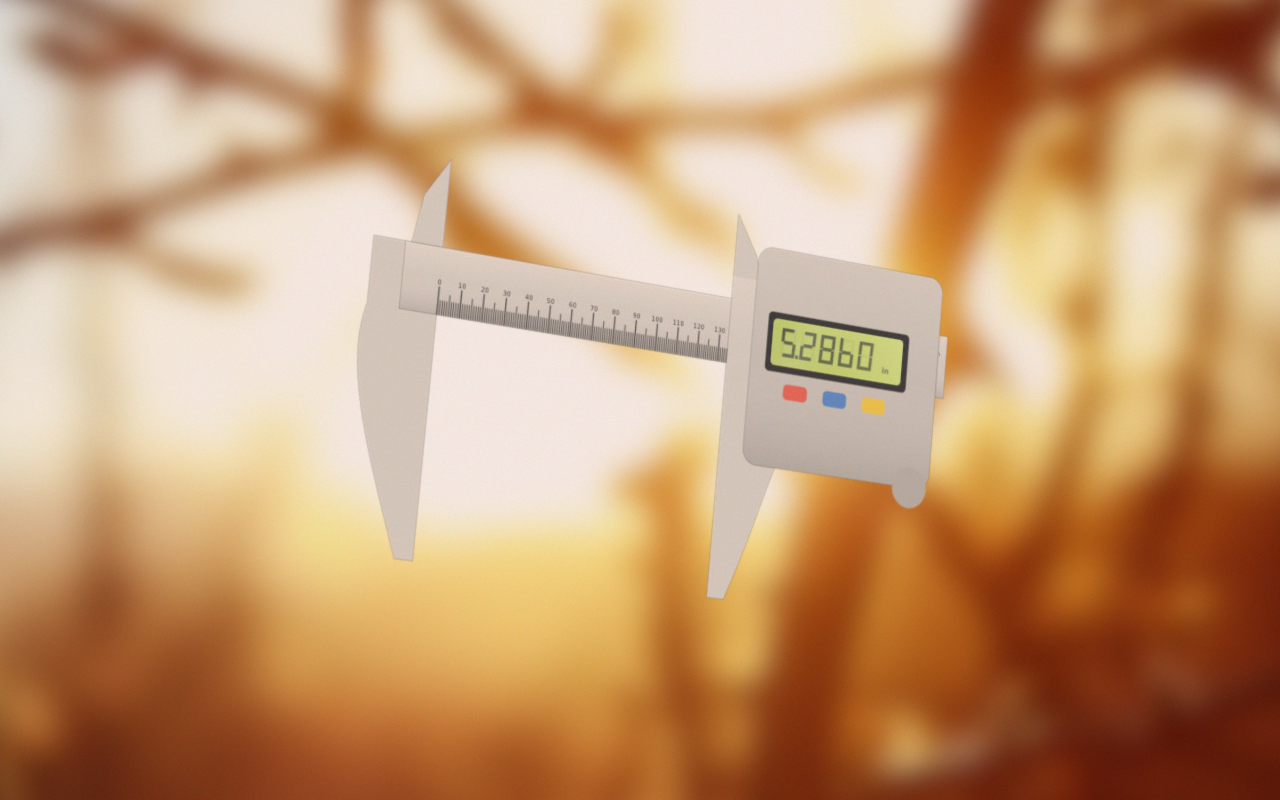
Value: 5.2860in
